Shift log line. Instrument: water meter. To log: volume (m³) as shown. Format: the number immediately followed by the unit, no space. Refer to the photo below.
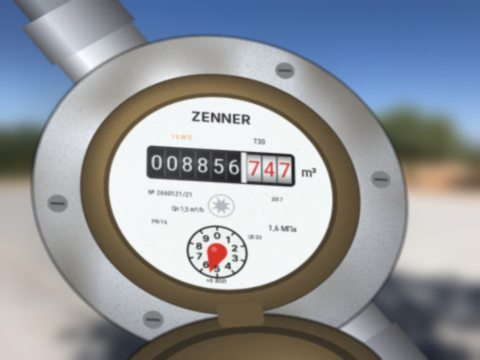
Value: 8856.7475m³
